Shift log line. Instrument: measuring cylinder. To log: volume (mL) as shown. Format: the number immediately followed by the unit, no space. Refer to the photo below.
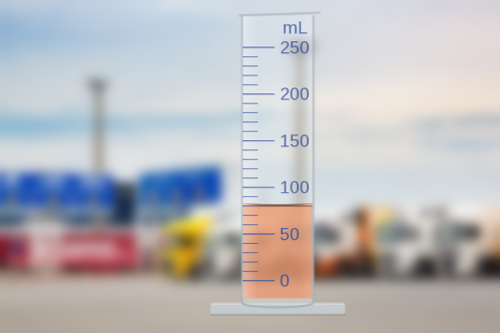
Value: 80mL
